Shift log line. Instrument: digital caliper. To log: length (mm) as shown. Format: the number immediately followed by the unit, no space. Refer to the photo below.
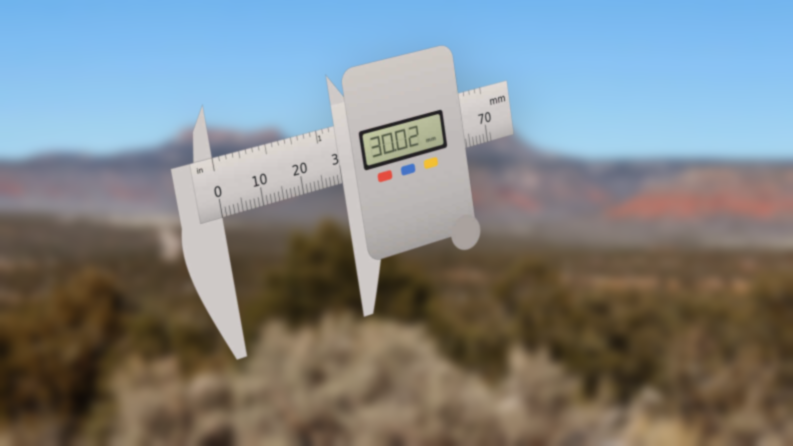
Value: 30.02mm
